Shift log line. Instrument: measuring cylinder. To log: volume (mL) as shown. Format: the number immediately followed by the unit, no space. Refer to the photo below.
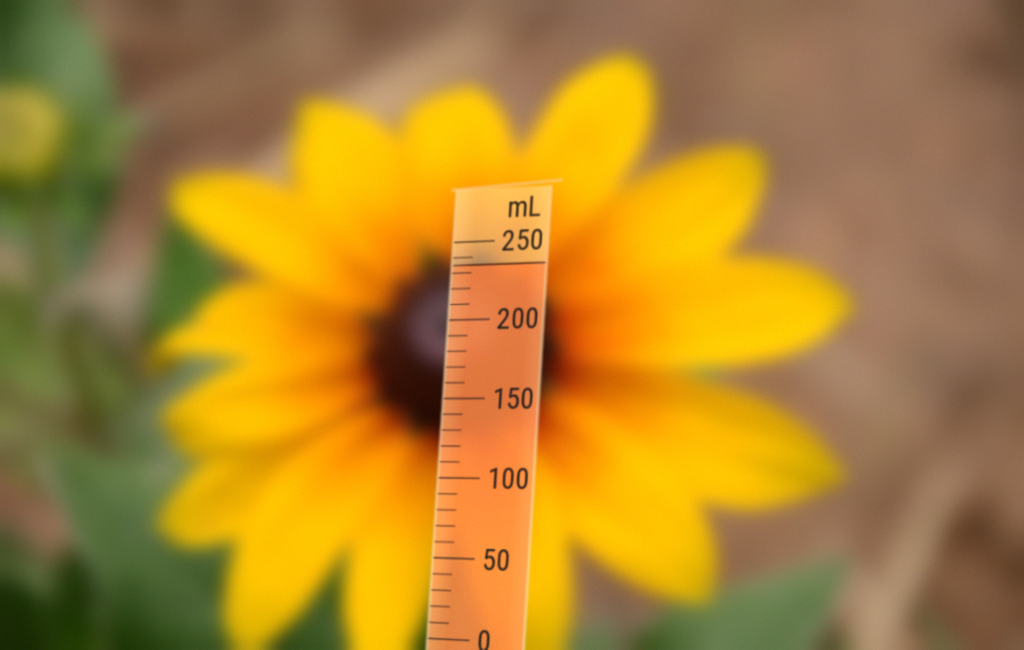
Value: 235mL
